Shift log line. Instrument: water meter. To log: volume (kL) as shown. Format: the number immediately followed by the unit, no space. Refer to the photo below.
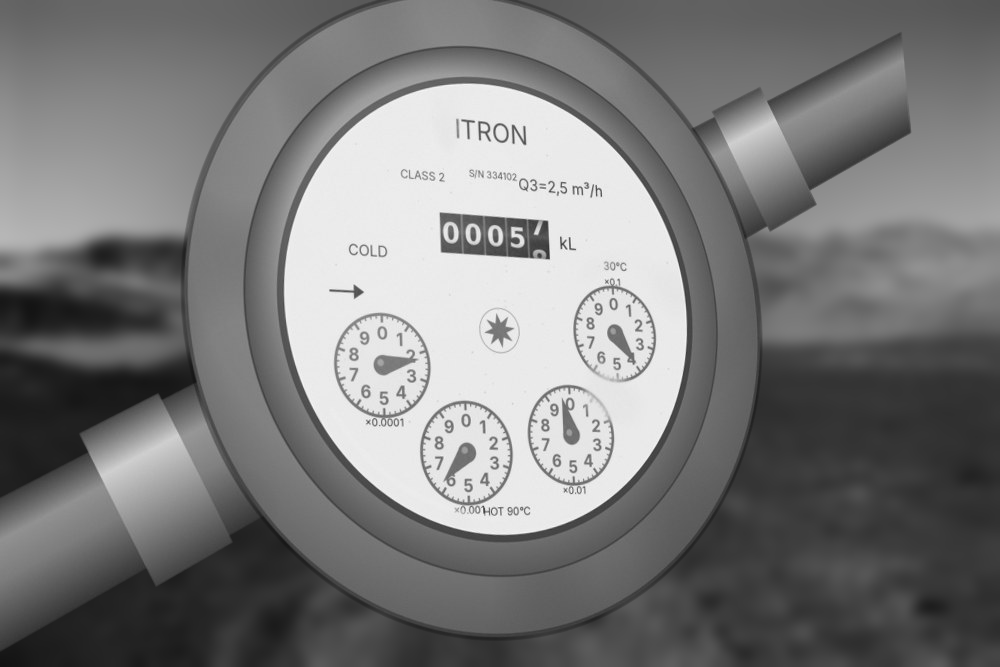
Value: 57.3962kL
